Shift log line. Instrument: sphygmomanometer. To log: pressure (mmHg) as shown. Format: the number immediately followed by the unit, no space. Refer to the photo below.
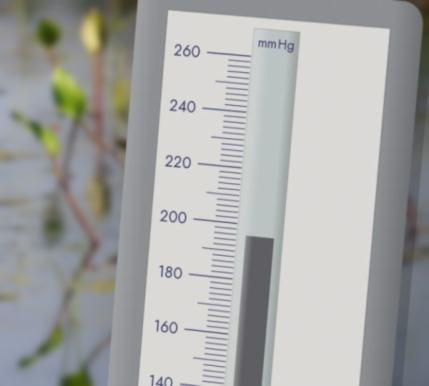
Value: 196mmHg
